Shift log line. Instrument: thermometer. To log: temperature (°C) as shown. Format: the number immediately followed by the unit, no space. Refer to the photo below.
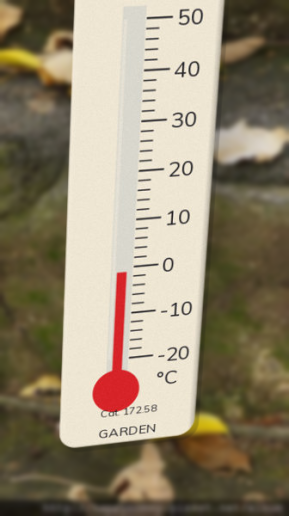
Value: -1°C
